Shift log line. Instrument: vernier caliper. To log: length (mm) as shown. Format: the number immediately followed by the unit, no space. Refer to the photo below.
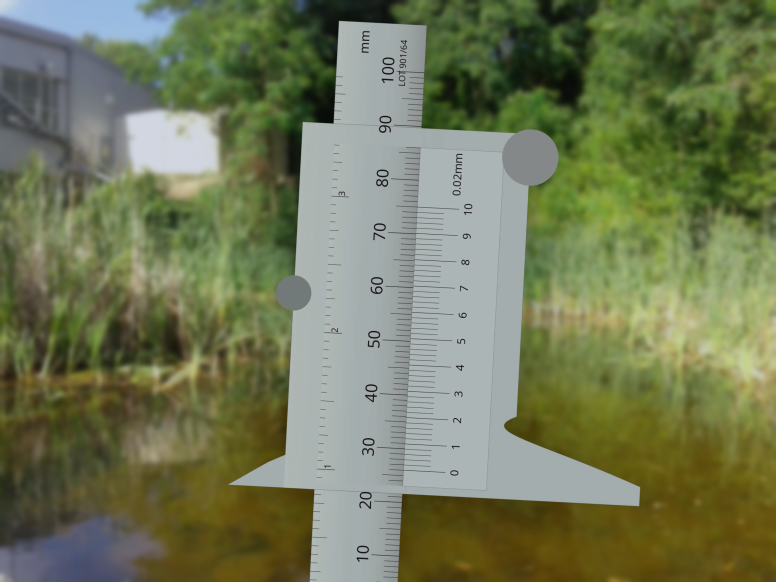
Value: 26.0mm
